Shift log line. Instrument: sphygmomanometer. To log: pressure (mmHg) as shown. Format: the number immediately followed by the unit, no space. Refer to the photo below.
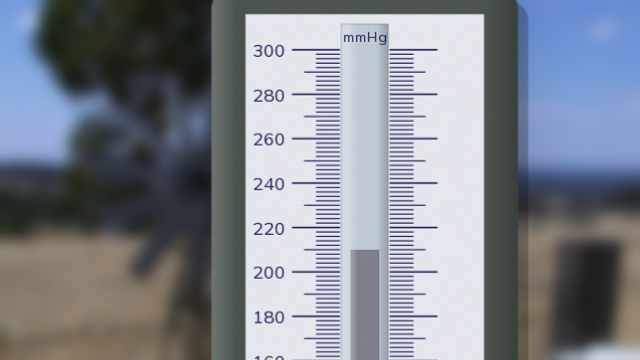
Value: 210mmHg
